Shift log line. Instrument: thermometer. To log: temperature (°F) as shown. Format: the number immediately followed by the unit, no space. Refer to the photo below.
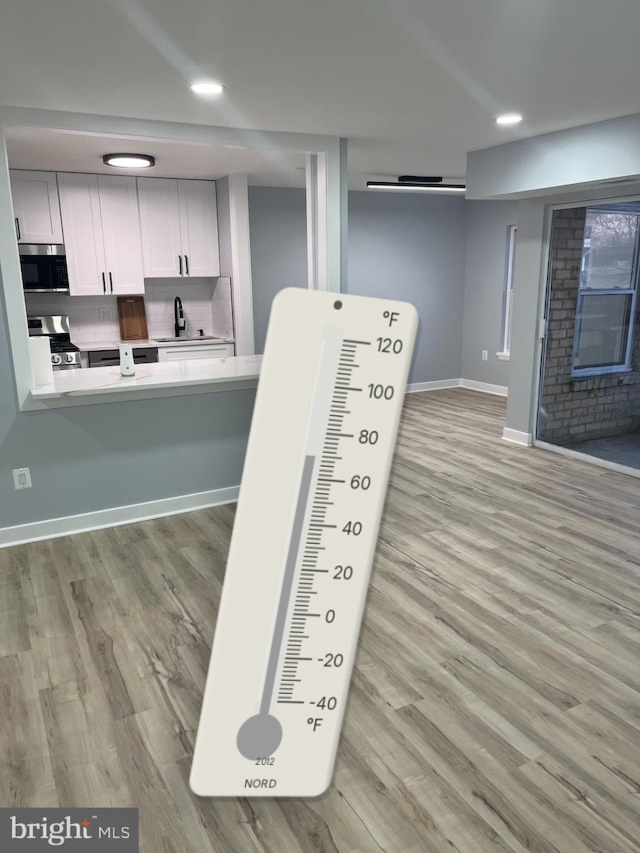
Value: 70°F
